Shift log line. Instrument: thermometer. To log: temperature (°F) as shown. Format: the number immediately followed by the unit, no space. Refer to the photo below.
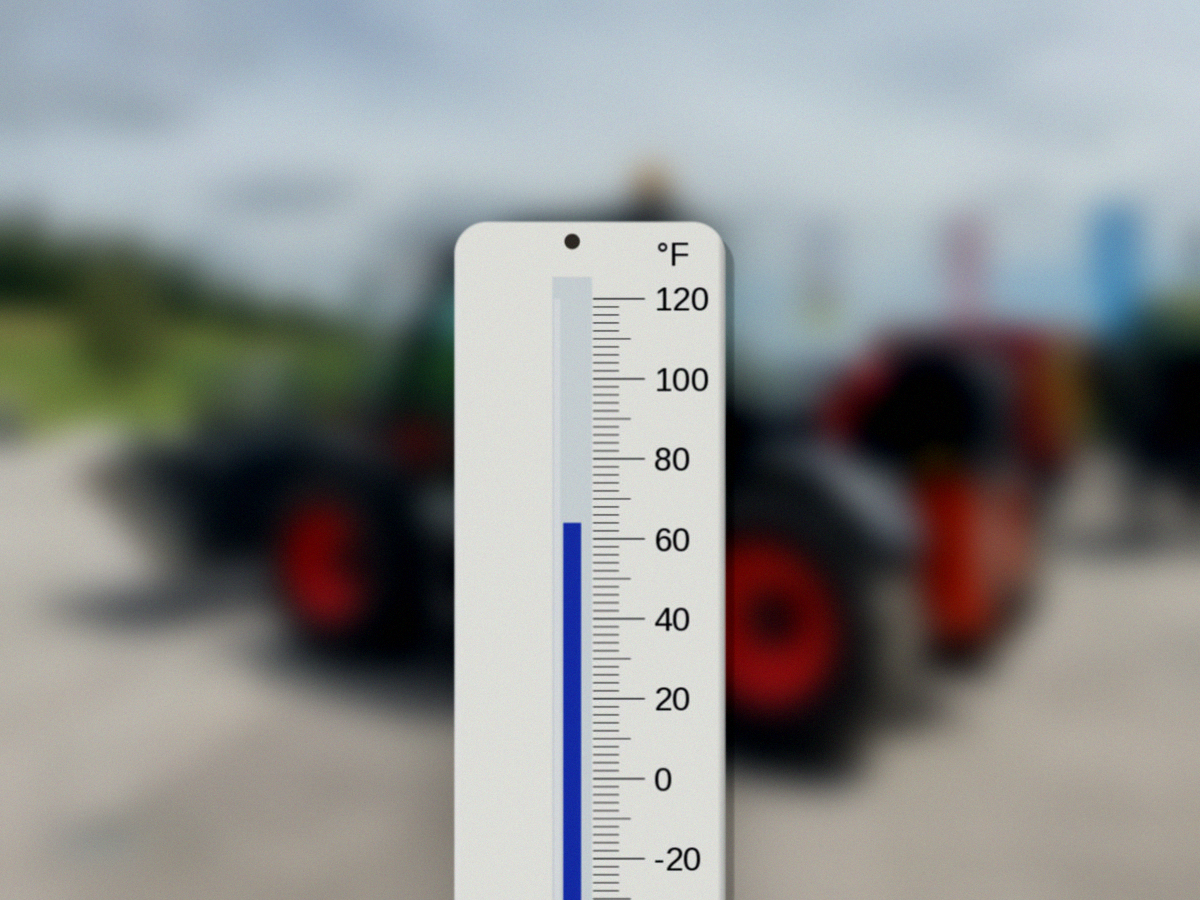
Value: 64°F
